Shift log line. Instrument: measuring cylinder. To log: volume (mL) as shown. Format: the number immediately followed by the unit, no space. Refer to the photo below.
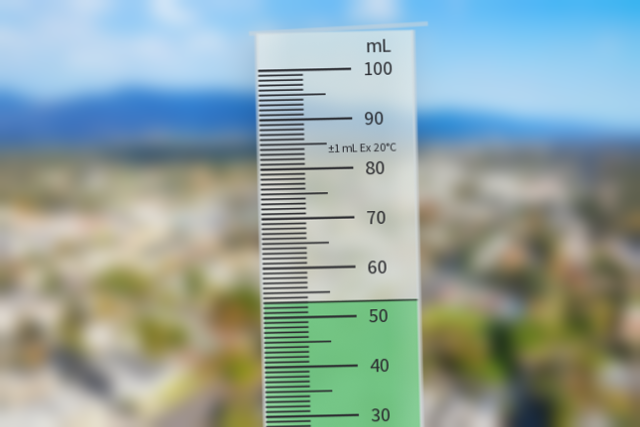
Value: 53mL
